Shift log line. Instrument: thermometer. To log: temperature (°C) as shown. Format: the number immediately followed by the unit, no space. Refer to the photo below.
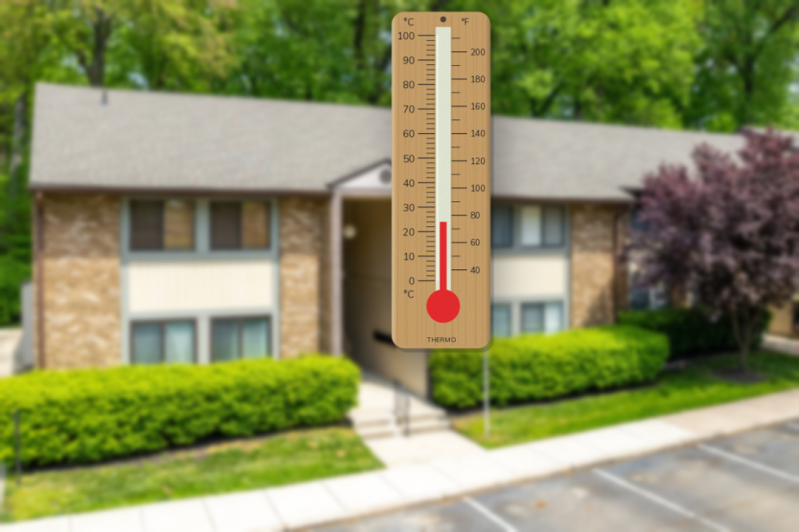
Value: 24°C
